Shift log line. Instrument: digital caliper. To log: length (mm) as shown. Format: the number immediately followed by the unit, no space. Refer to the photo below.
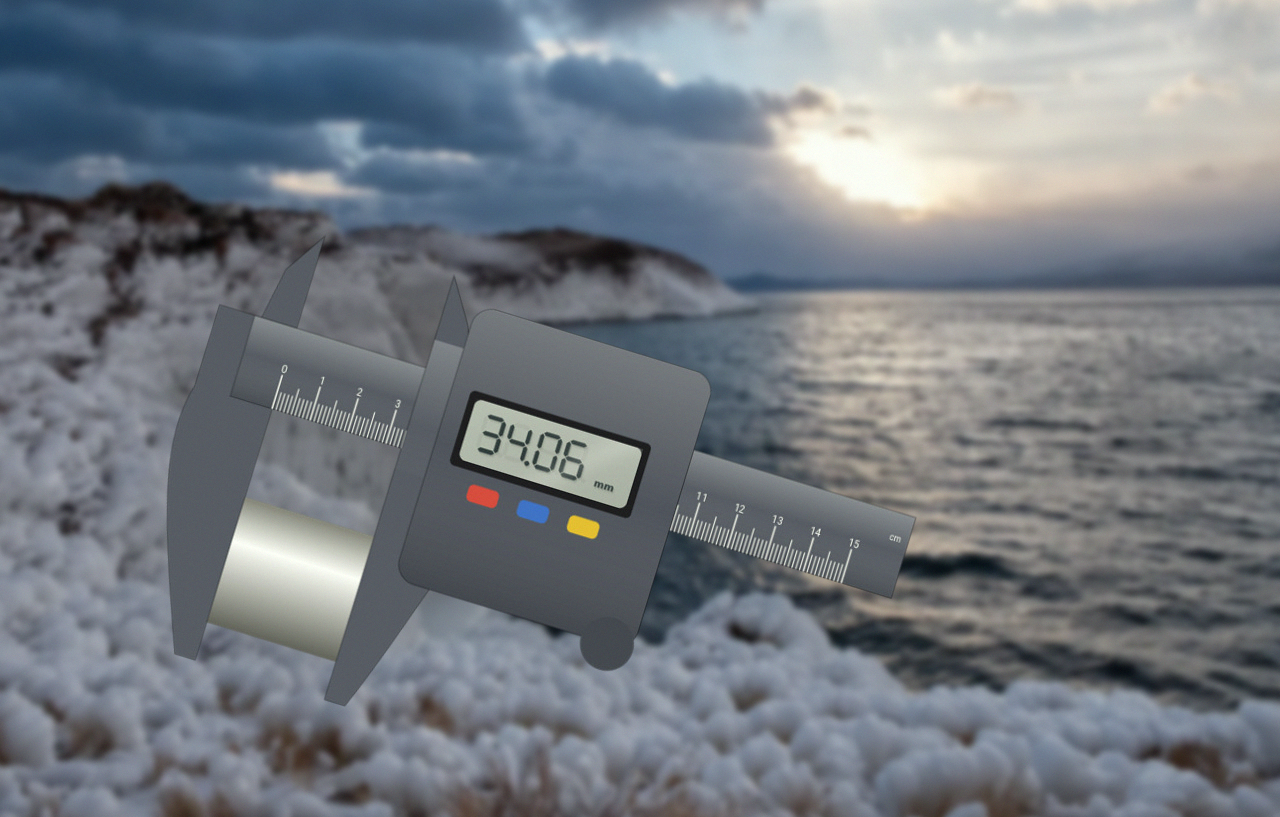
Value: 34.06mm
